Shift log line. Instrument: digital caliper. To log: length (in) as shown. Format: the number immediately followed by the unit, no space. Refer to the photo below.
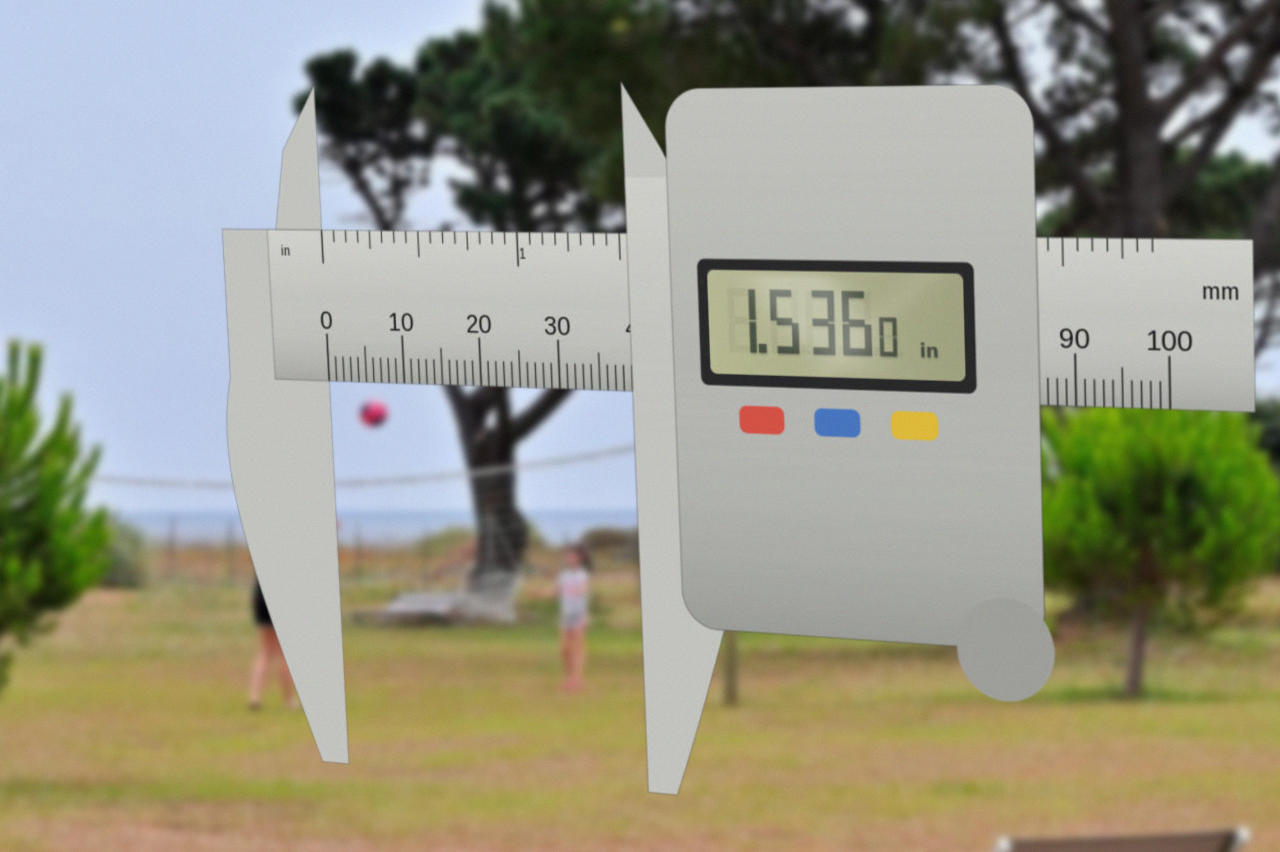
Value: 1.5360in
